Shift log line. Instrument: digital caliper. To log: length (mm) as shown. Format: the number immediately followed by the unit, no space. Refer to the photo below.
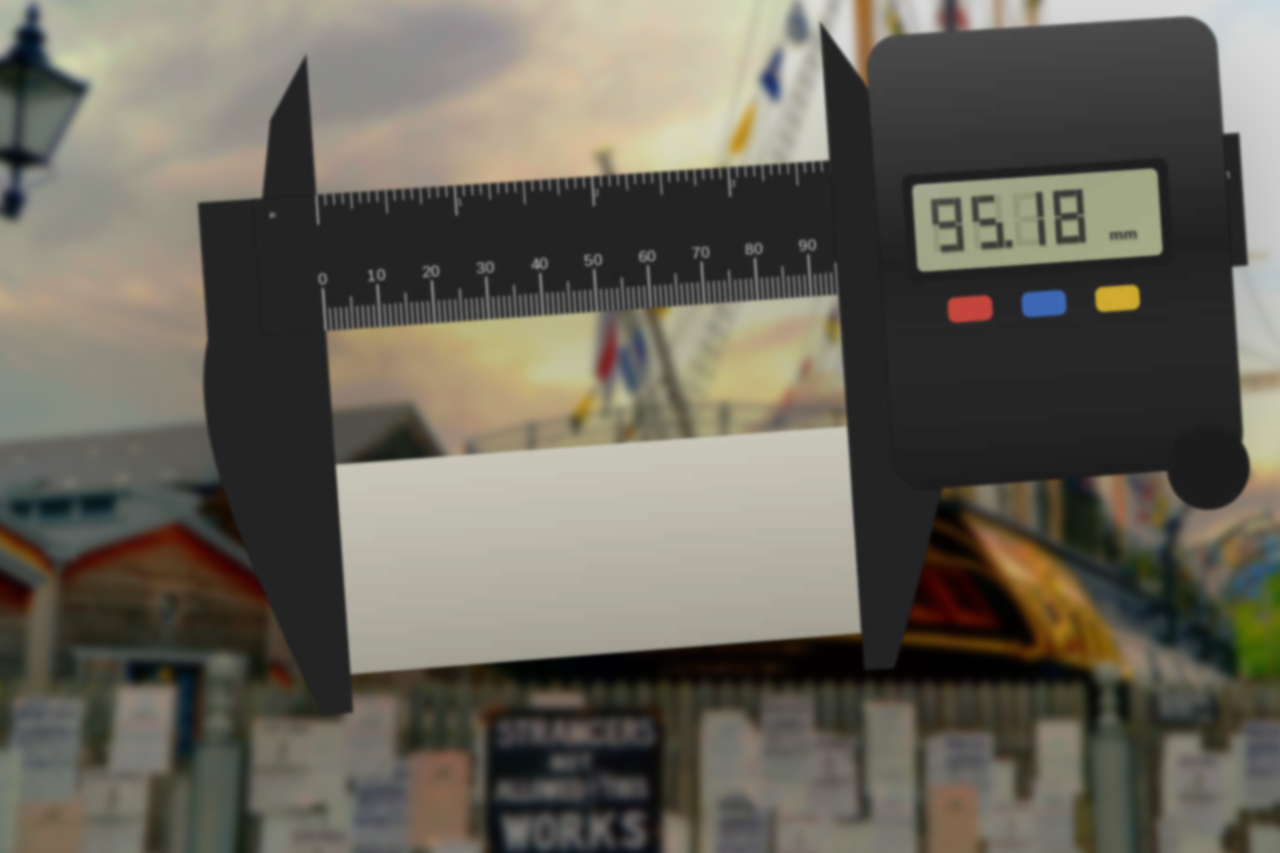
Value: 95.18mm
